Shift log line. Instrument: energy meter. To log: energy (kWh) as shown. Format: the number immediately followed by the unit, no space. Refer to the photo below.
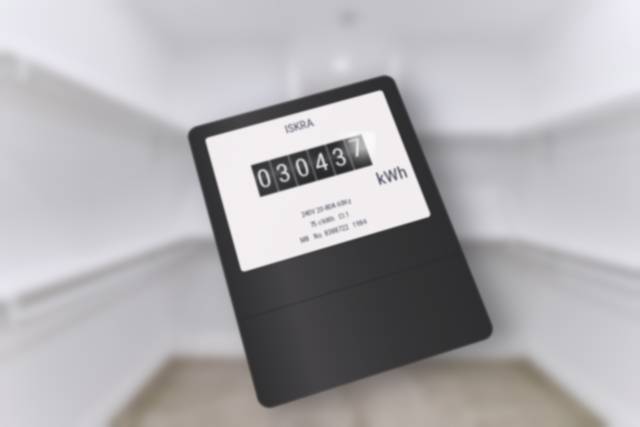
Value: 30437kWh
